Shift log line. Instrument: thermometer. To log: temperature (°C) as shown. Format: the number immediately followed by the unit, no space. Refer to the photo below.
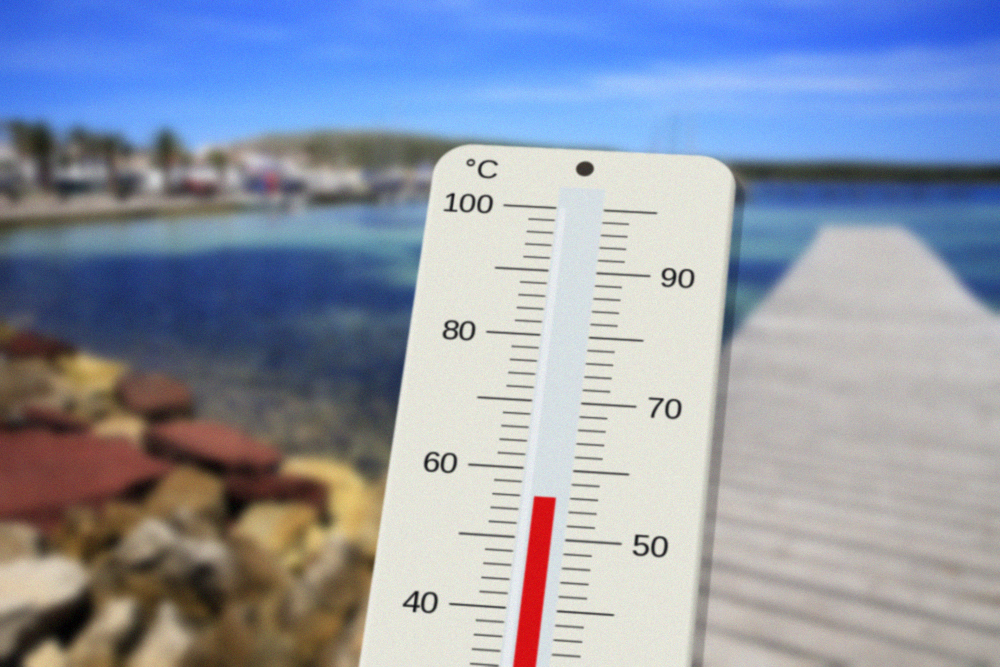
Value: 56°C
